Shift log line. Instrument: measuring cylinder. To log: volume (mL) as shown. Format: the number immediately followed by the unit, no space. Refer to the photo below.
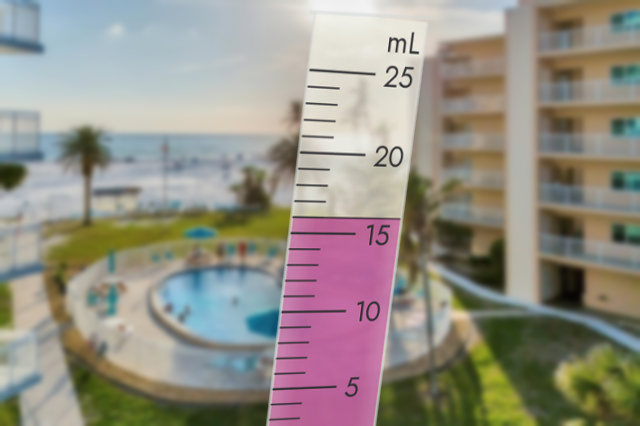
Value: 16mL
